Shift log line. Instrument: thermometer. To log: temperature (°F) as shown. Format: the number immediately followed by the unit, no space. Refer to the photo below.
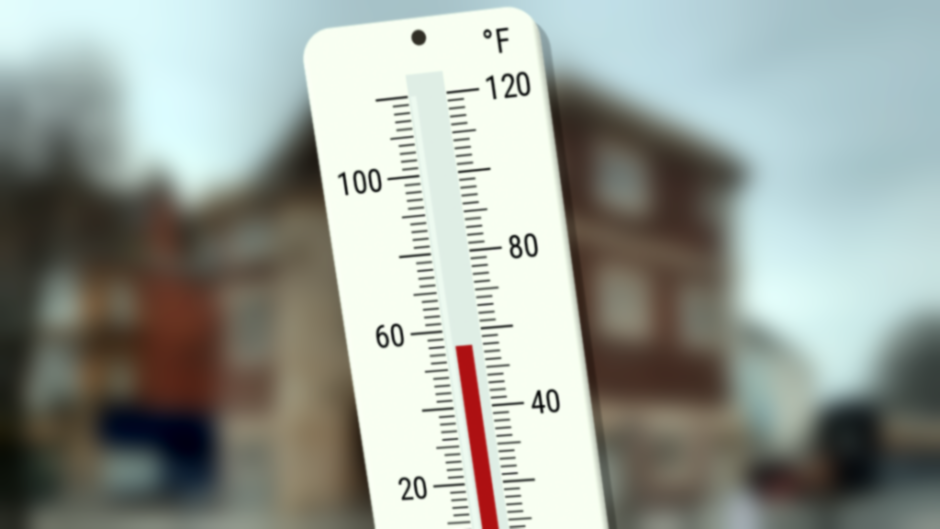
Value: 56°F
